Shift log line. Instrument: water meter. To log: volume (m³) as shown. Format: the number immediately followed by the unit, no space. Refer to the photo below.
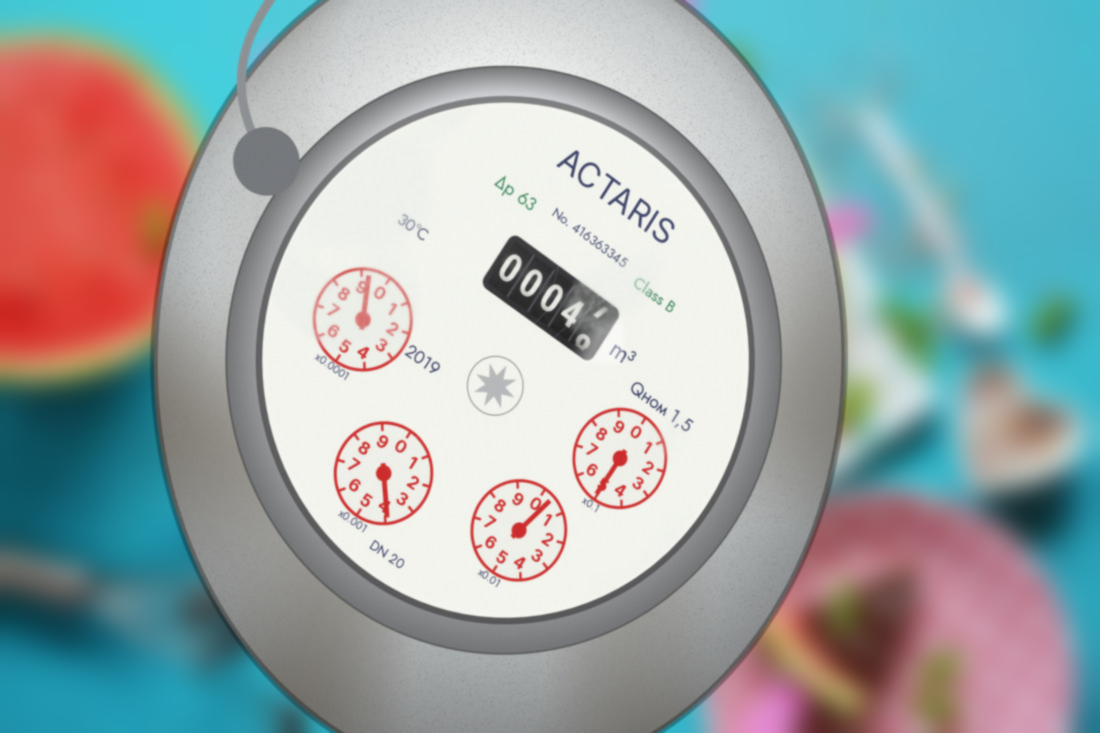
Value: 47.5039m³
